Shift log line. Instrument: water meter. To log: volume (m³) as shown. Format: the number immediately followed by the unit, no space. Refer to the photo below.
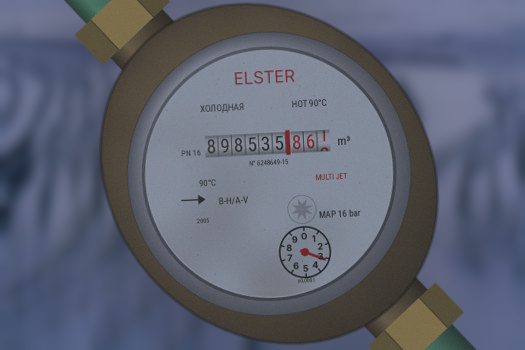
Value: 898535.8613m³
